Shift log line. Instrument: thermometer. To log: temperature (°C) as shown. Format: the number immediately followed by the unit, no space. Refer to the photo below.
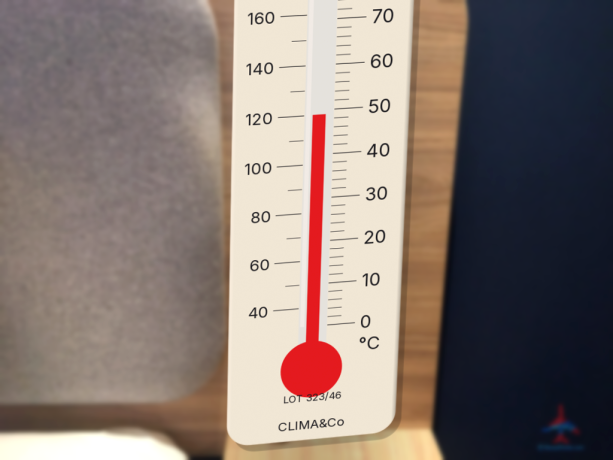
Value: 49°C
